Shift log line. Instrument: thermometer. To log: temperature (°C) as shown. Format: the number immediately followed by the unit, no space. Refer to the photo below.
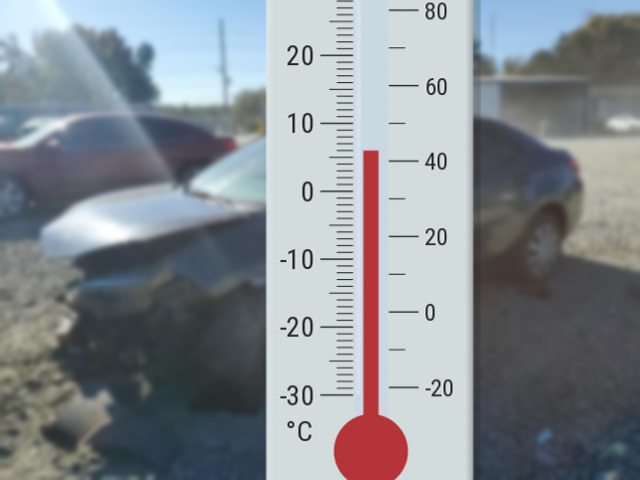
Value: 6°C
